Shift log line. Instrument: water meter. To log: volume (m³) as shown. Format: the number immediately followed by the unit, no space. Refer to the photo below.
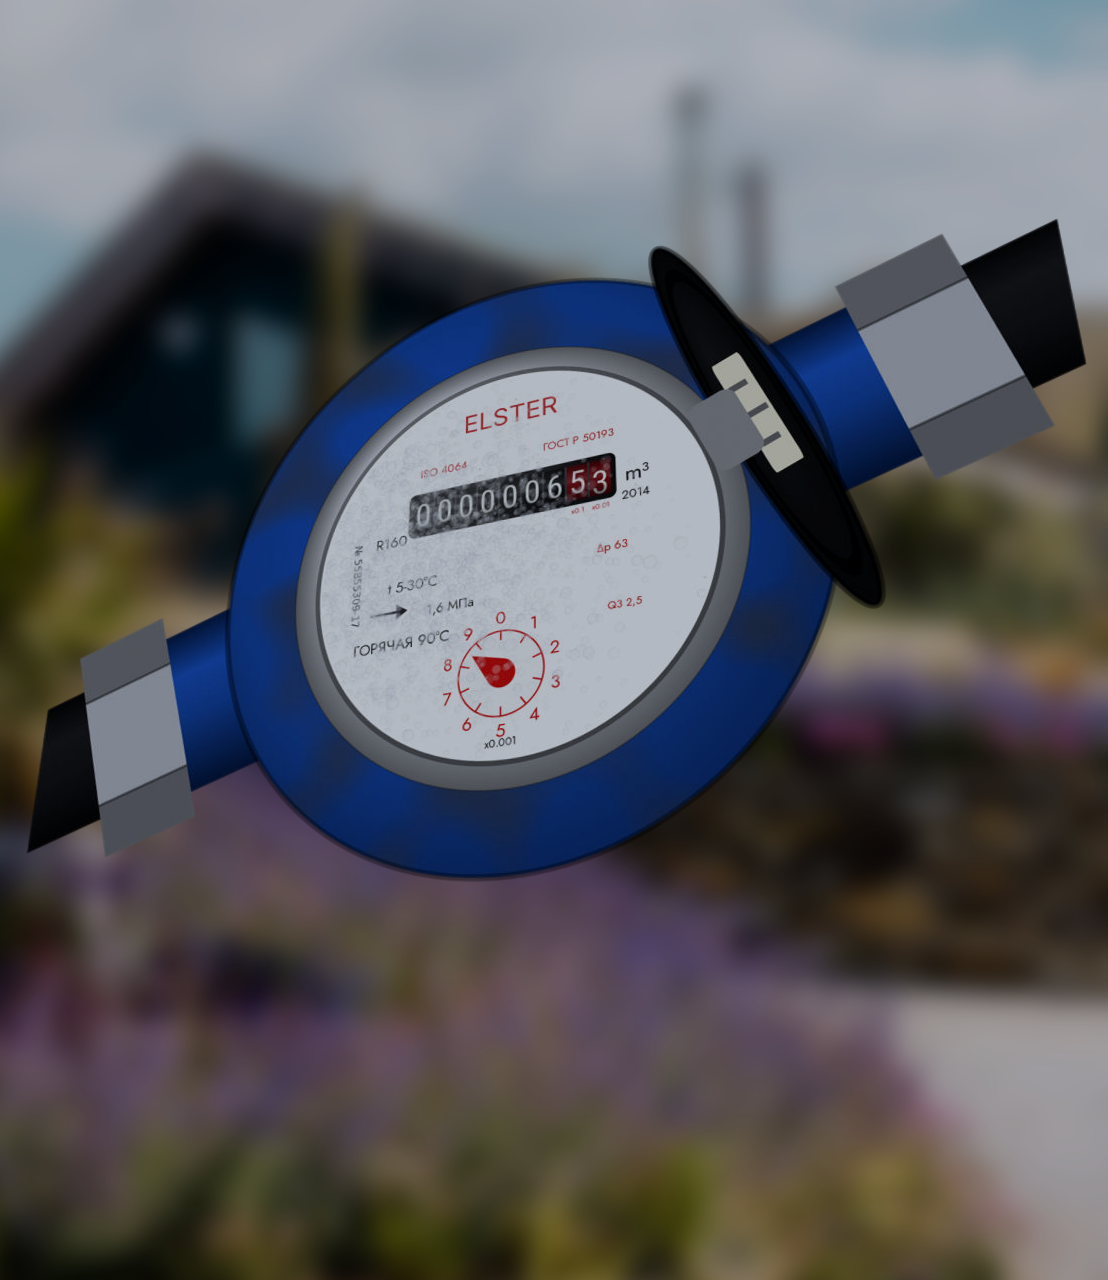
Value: 6.528m³
